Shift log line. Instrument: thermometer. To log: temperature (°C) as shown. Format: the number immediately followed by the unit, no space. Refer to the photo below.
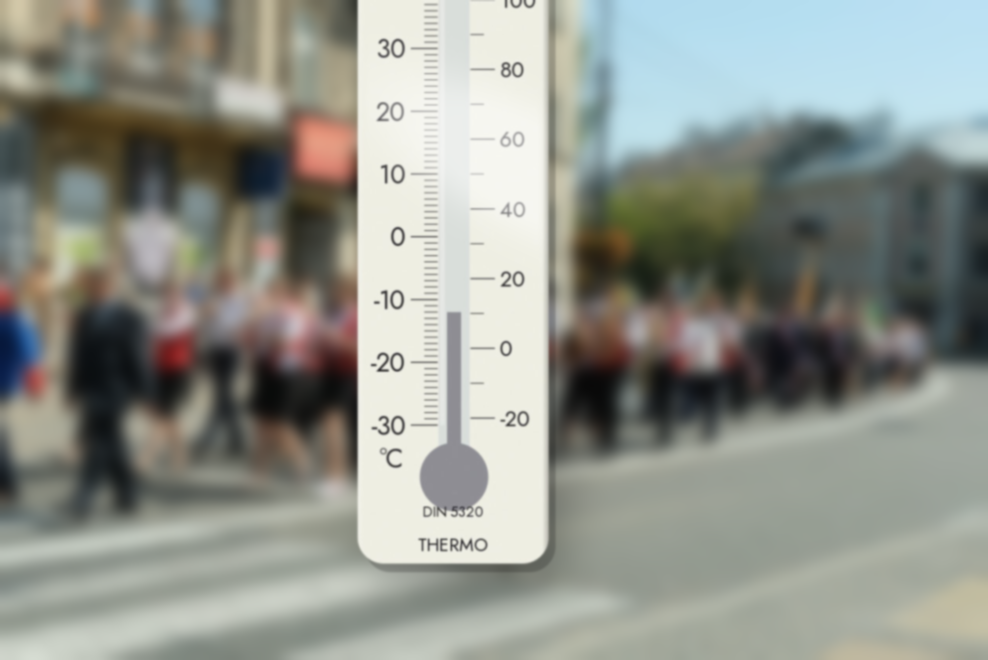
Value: -12°C
